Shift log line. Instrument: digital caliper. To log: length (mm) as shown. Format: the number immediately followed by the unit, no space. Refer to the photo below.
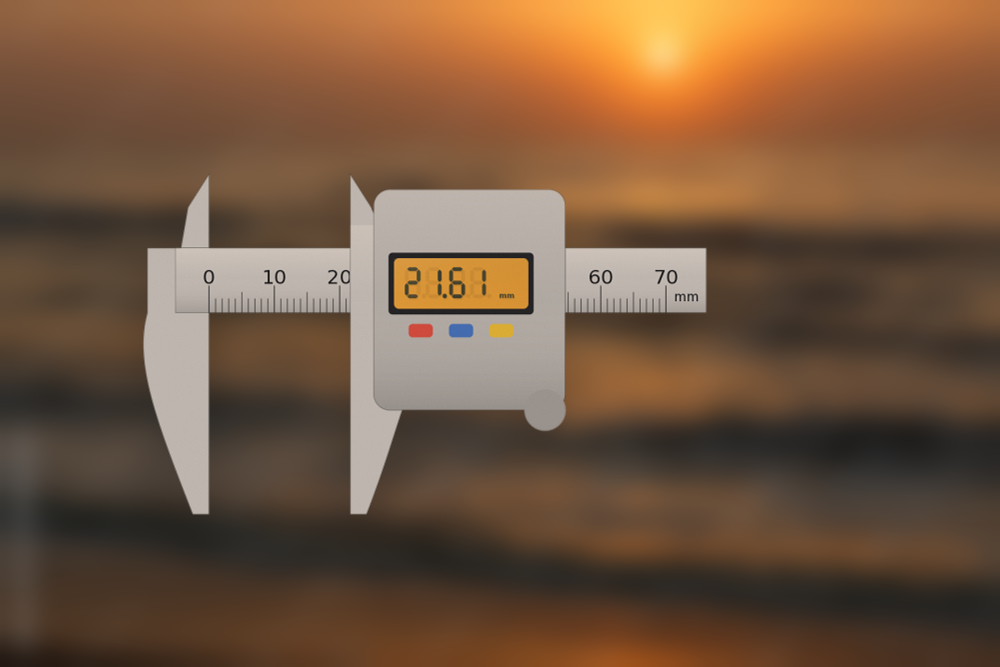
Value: 21.61mm
